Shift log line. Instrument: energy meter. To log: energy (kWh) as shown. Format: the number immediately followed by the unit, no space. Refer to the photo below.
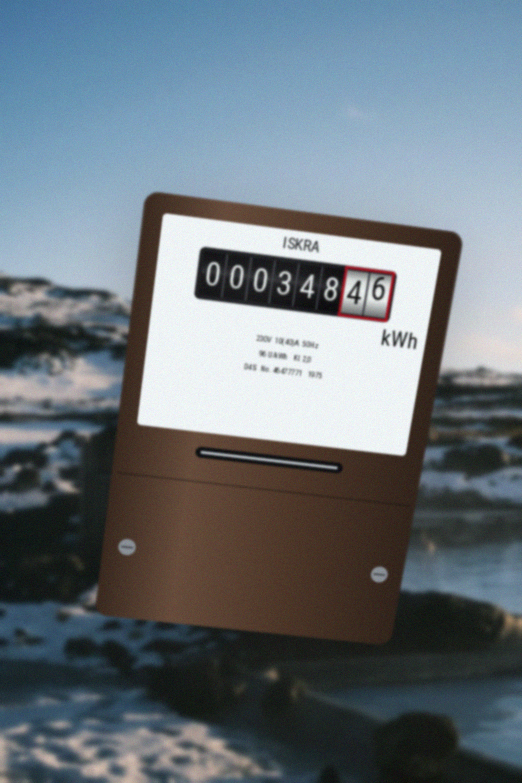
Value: 348.46kWh
